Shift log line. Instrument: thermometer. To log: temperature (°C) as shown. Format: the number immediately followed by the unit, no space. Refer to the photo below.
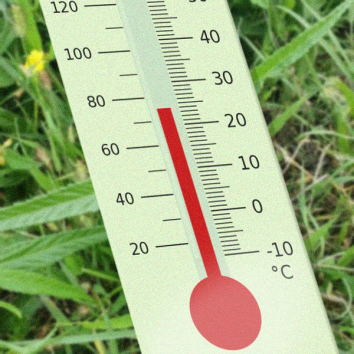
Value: 24°C
